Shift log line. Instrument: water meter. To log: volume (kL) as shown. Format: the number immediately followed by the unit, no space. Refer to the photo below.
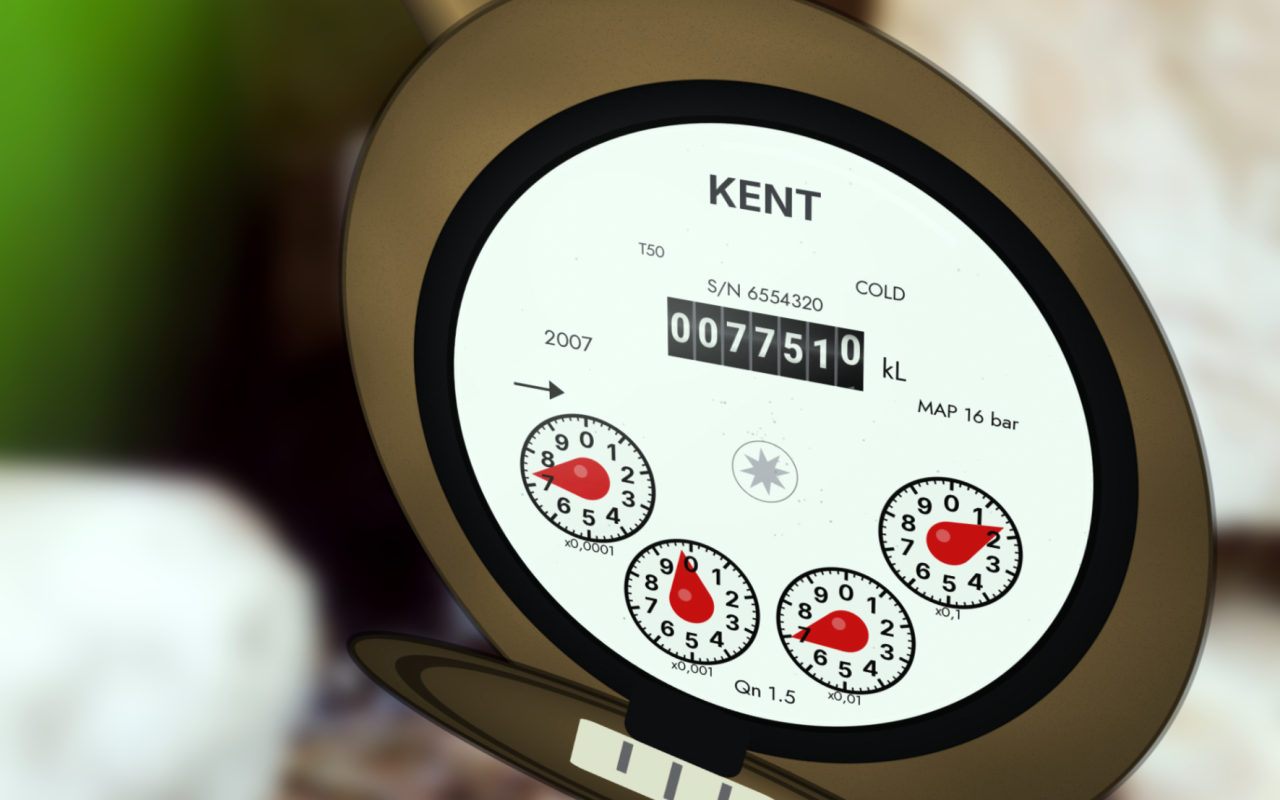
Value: 77510.1697kL
